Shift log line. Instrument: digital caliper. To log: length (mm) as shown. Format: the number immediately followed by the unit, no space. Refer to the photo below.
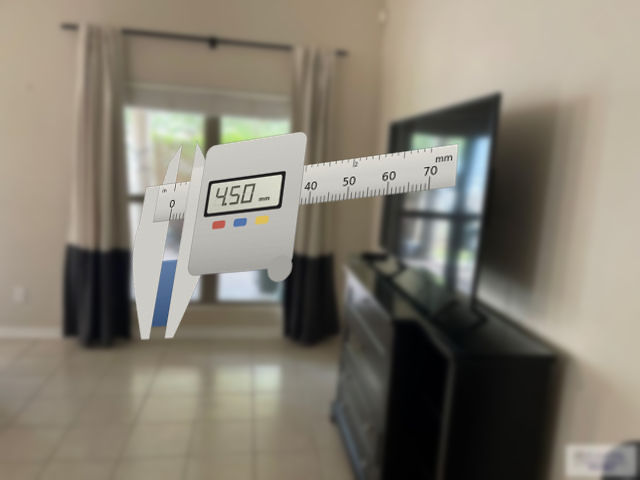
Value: 4.50mm
